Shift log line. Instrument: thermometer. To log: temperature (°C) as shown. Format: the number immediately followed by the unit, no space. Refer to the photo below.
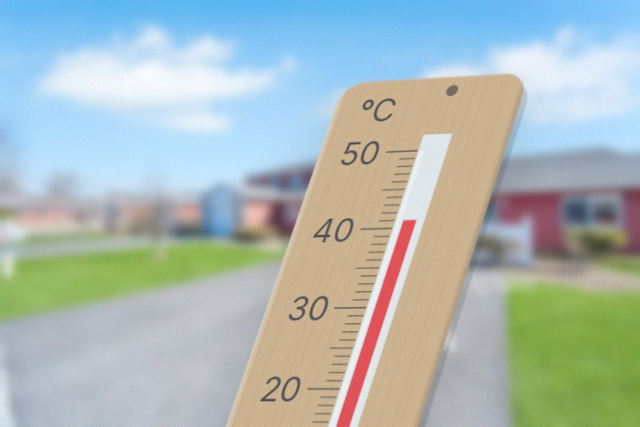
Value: 41°C
